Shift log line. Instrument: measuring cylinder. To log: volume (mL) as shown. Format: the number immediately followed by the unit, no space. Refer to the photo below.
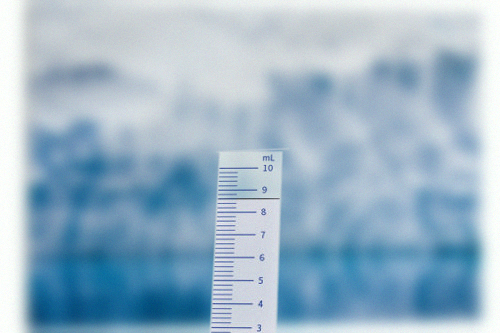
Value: 8.6mL
